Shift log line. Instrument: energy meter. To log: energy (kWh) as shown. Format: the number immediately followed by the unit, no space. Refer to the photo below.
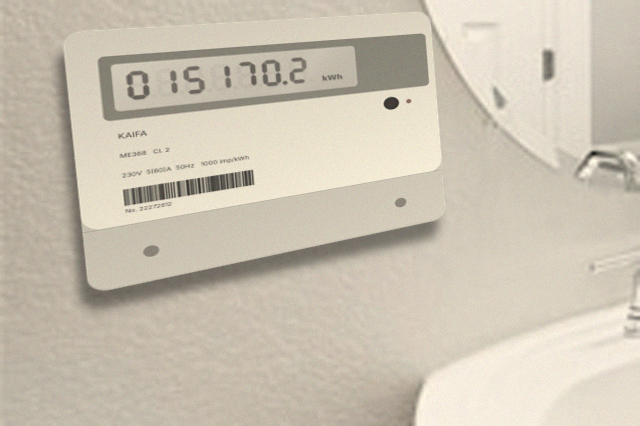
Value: 15170.2kWh
